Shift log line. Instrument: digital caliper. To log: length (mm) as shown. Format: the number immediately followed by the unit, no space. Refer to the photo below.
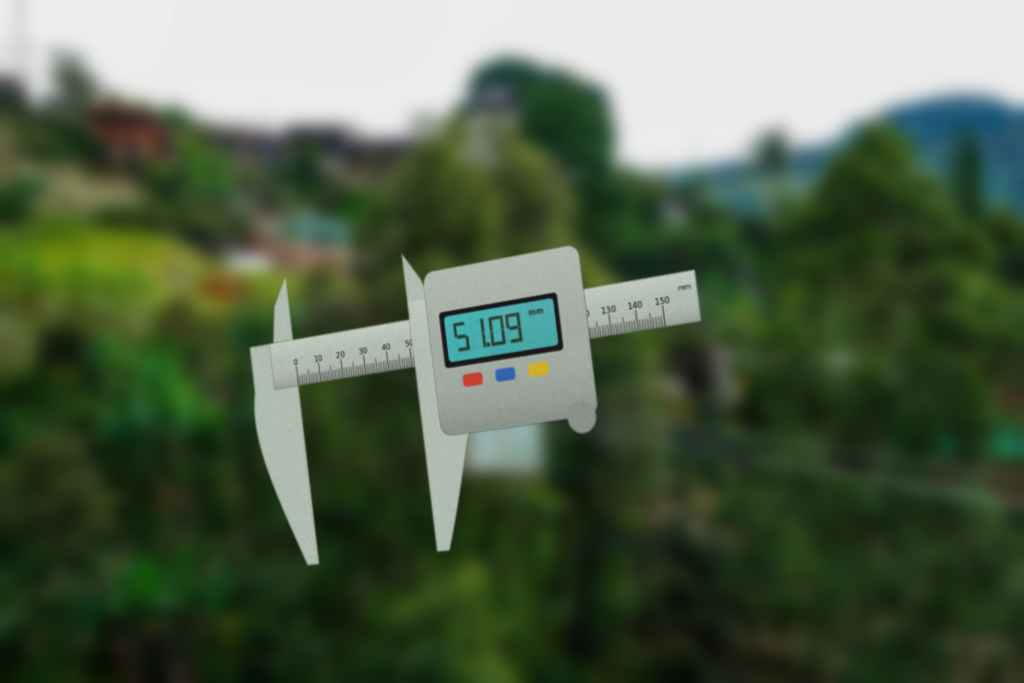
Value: 51.09mm
